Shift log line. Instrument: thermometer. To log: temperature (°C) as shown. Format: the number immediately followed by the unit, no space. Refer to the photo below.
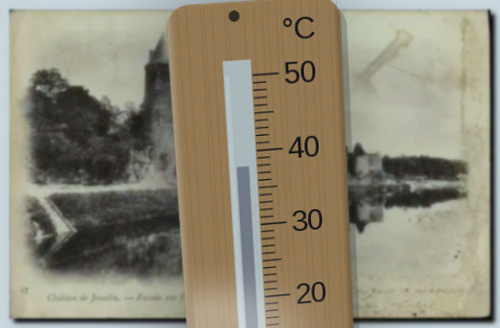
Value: 38°C
